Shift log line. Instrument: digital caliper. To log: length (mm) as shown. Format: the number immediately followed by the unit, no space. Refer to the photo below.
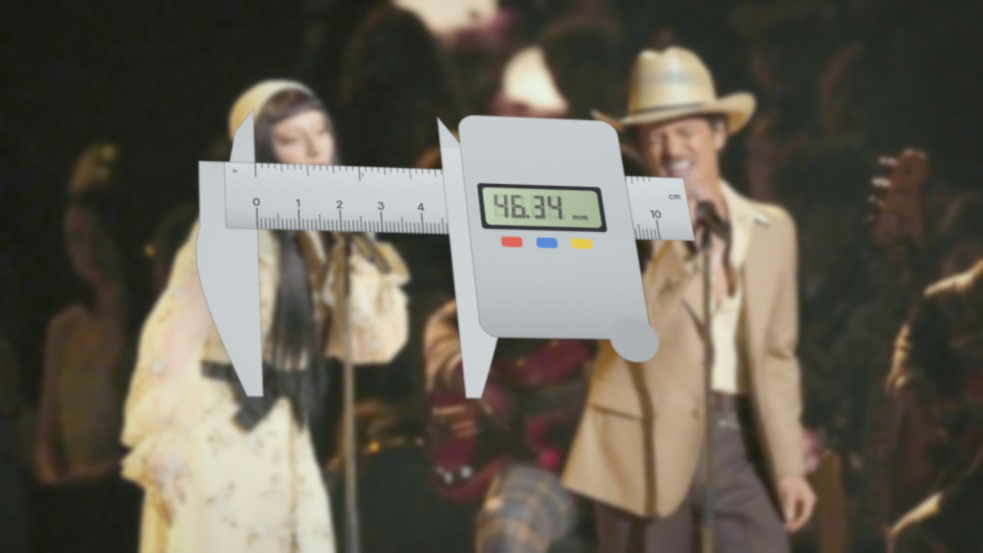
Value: 46.34mm
